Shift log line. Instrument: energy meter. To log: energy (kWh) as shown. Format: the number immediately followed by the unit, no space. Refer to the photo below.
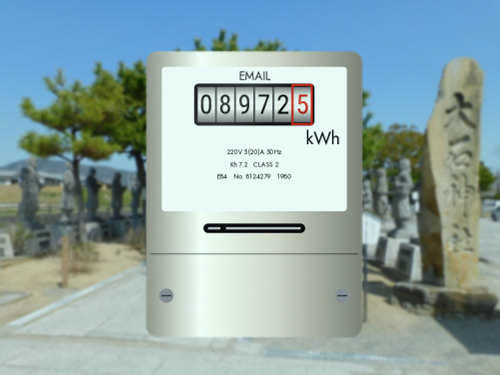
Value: 8972.5kWh
